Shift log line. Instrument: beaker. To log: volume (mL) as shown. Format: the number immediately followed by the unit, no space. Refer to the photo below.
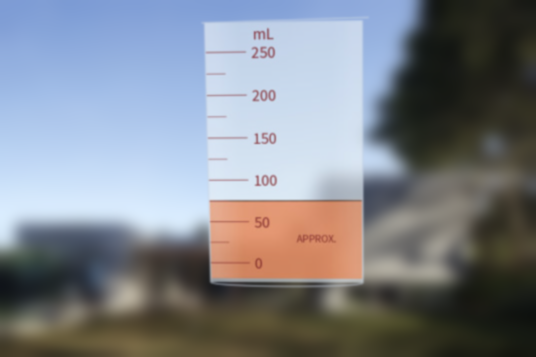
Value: 75mL
